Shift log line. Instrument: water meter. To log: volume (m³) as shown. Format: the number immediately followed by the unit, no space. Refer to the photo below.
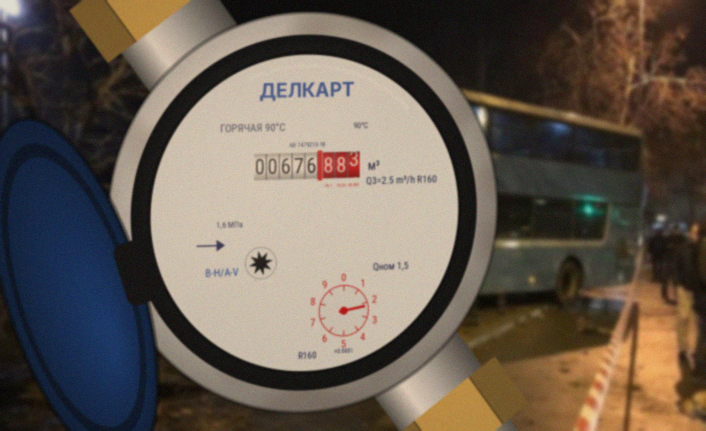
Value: 676.8832m³
